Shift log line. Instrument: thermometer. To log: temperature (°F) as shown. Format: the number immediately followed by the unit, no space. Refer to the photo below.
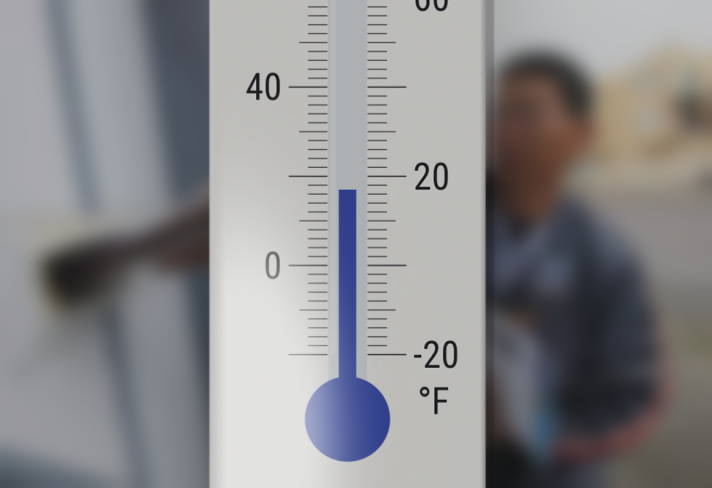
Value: 17°F
